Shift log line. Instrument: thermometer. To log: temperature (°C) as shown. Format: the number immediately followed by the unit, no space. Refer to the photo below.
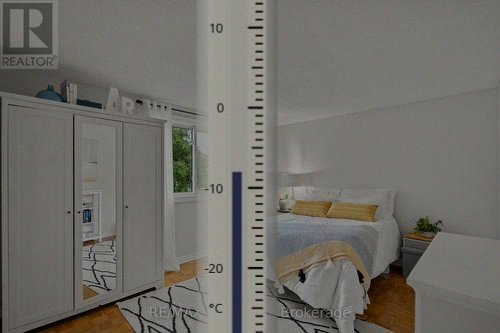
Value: -8°C
